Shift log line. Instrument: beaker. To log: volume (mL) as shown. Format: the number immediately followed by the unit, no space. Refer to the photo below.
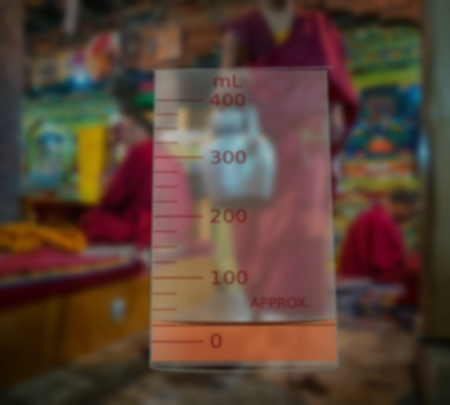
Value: 25mL
